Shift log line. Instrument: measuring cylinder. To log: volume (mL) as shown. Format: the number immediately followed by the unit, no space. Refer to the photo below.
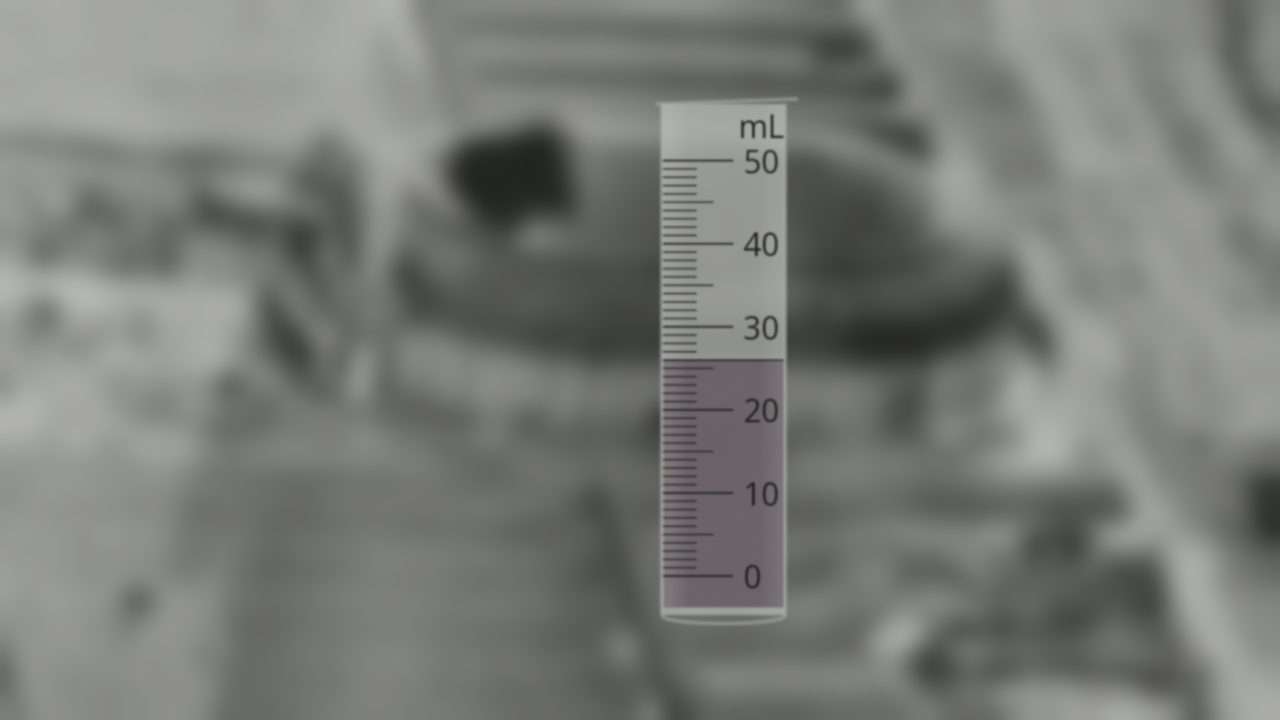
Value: 26mL
